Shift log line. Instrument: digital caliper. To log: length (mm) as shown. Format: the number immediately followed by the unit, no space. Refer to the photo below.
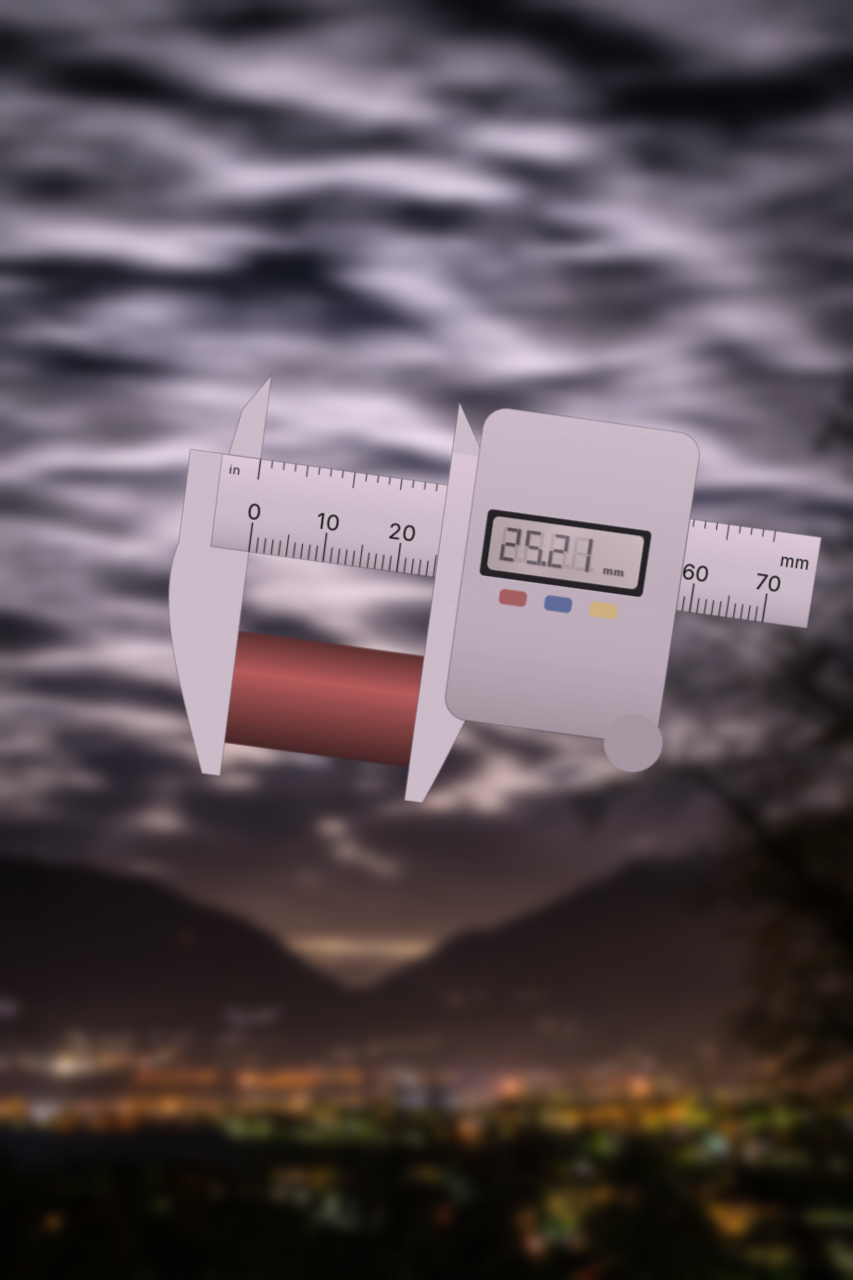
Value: 25.21mm
